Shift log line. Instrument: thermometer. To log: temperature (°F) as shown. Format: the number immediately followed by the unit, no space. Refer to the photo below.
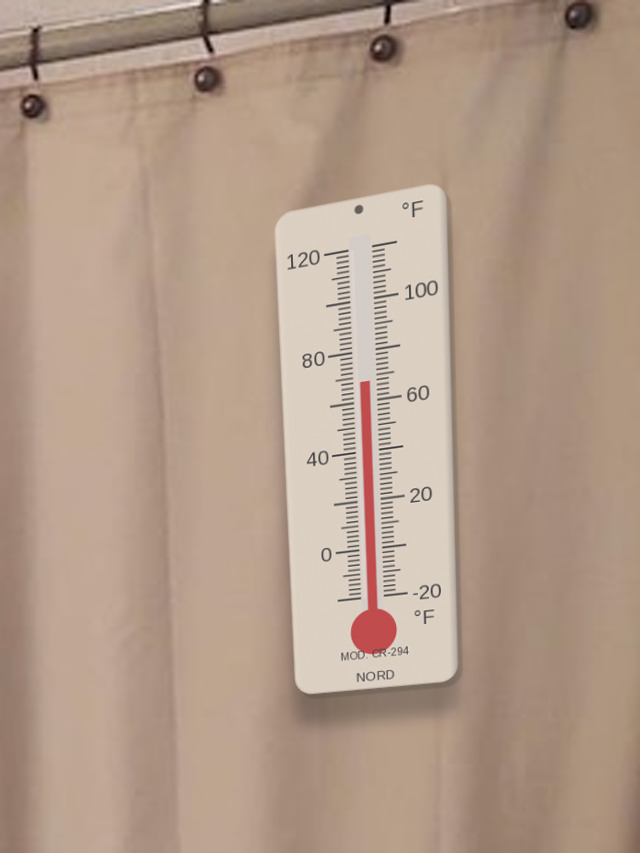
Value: 68°F
